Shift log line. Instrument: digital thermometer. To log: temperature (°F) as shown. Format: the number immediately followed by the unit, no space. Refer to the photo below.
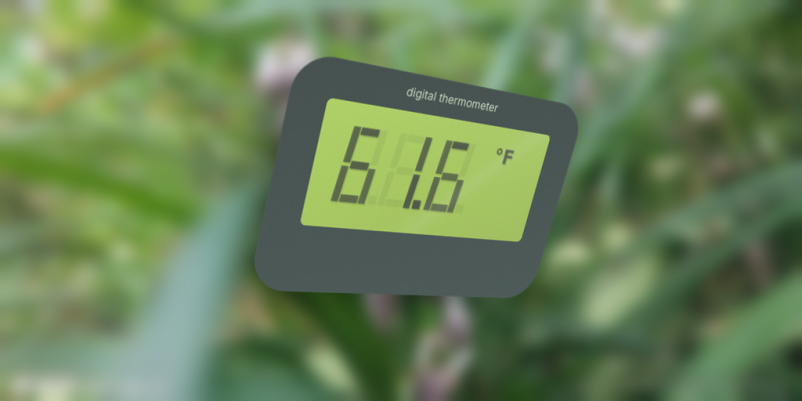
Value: 61.6°F
